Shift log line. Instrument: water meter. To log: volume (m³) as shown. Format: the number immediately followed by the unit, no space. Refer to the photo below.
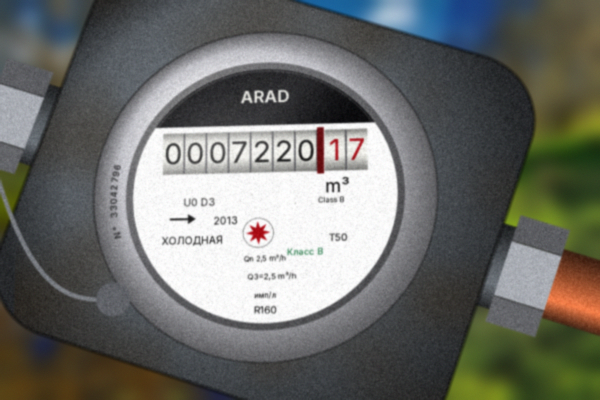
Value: 7220.17m³
